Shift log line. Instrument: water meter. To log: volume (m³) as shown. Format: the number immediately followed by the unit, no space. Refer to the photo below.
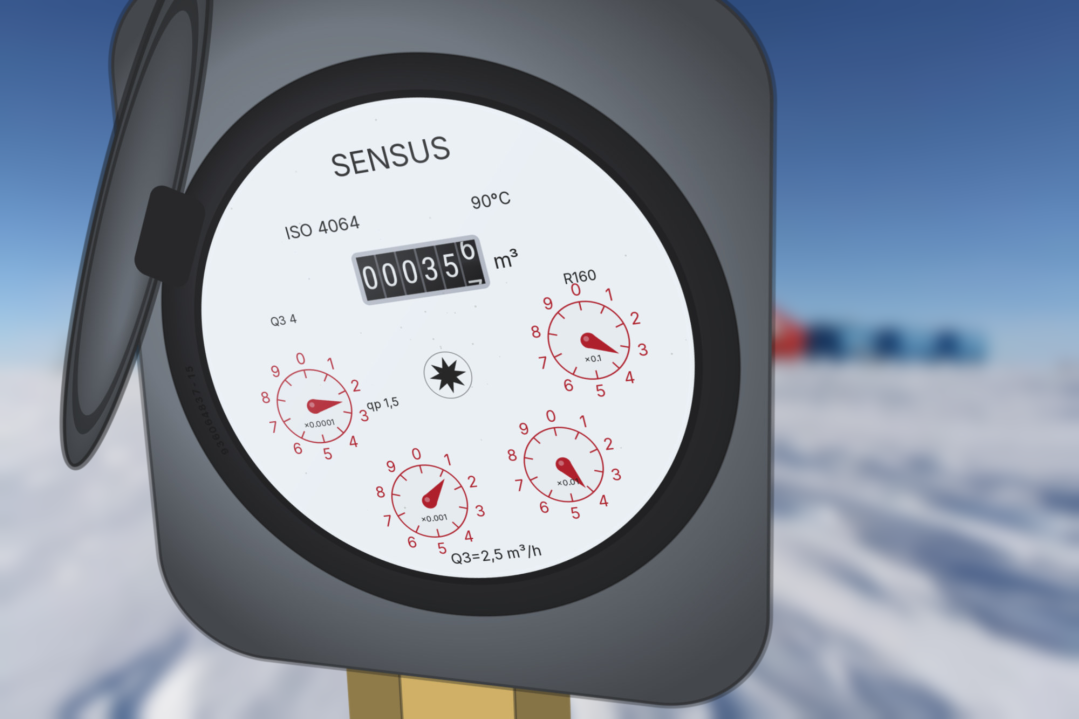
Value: 356.3412m³
